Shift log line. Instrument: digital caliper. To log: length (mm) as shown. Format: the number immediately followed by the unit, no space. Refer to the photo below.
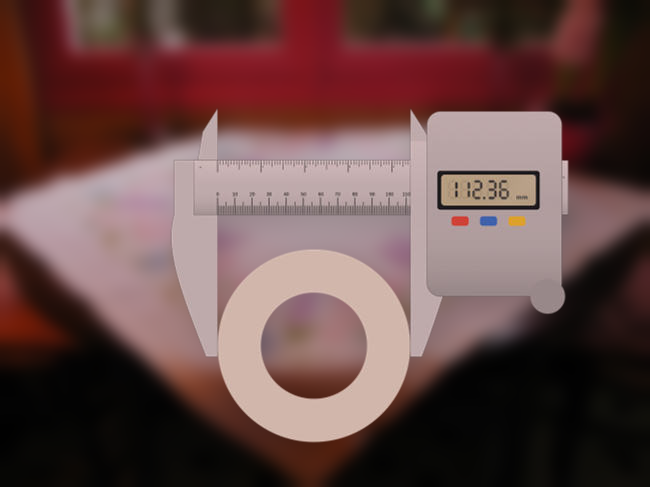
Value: 112.36mm
